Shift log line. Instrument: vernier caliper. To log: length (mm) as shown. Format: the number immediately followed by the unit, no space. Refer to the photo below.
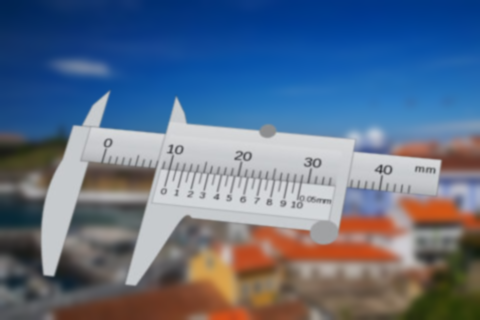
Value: 10.0mm
